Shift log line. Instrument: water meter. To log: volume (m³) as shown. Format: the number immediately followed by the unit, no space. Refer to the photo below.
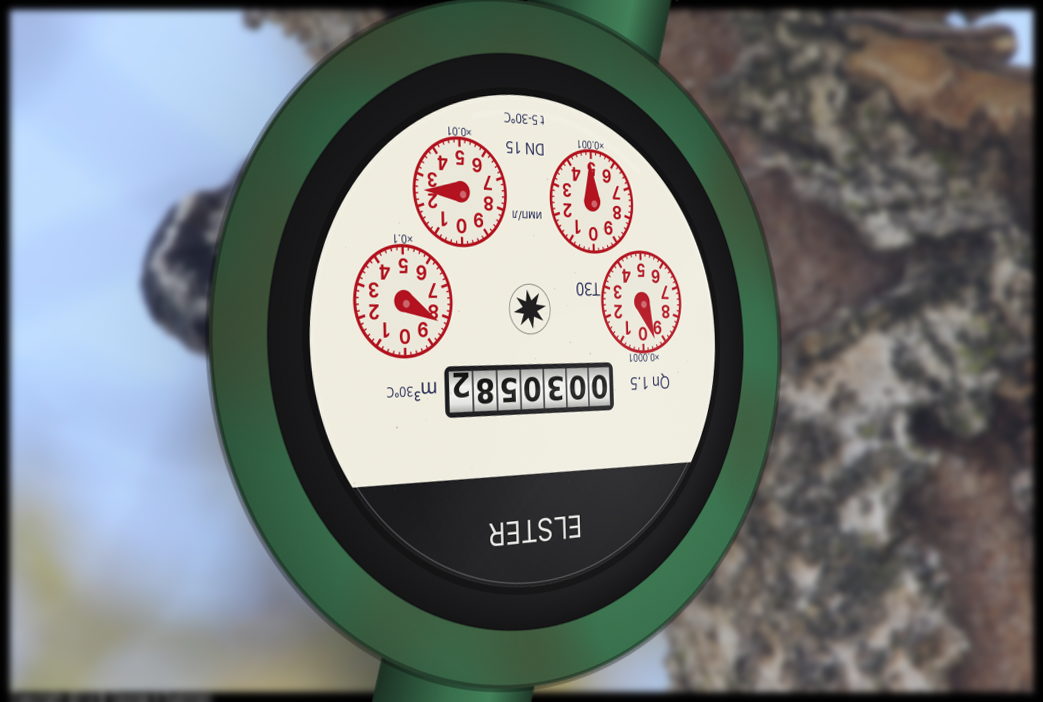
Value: 30581.8249m³
